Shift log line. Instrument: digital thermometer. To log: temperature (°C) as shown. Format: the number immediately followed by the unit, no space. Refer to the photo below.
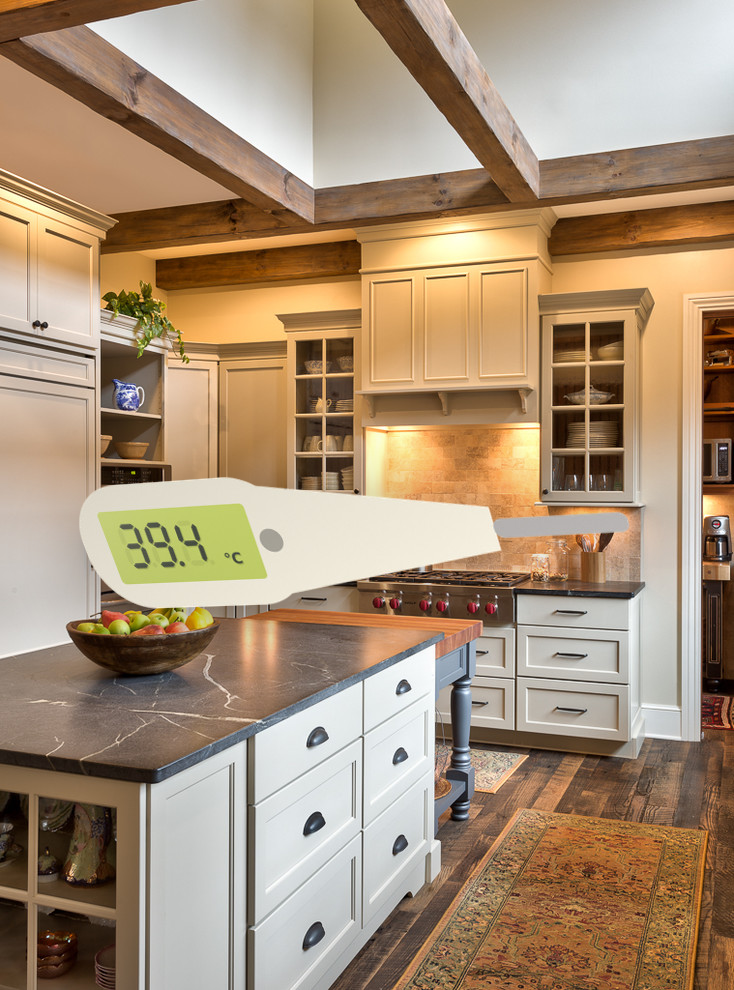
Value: 39.4°C
